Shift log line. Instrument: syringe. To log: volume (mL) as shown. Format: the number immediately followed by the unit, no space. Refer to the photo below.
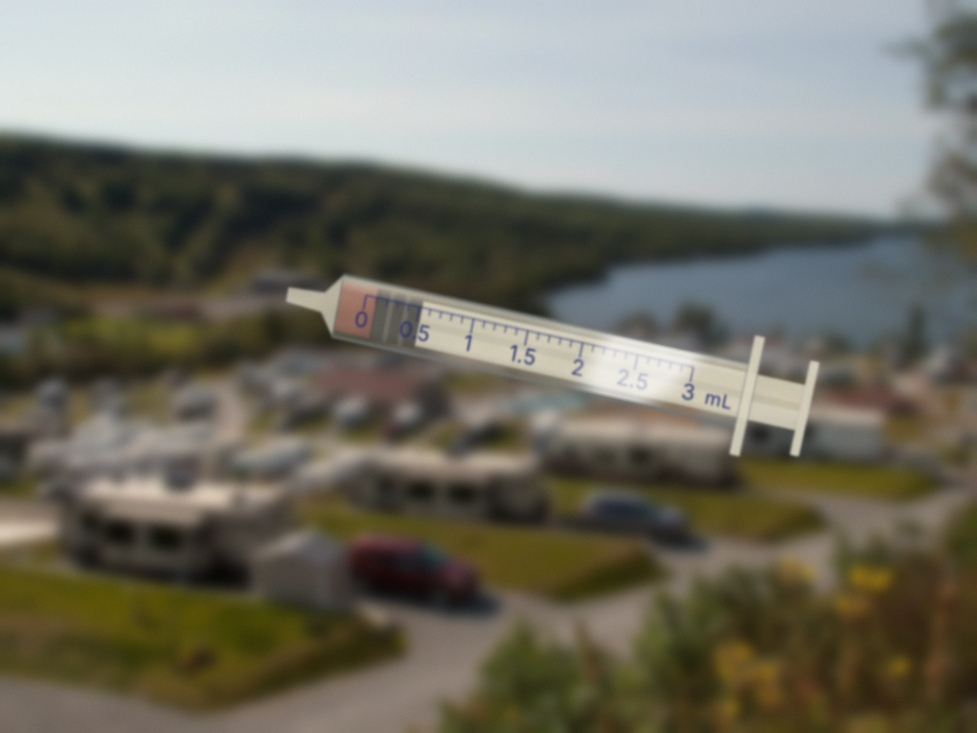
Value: 0.1mL
